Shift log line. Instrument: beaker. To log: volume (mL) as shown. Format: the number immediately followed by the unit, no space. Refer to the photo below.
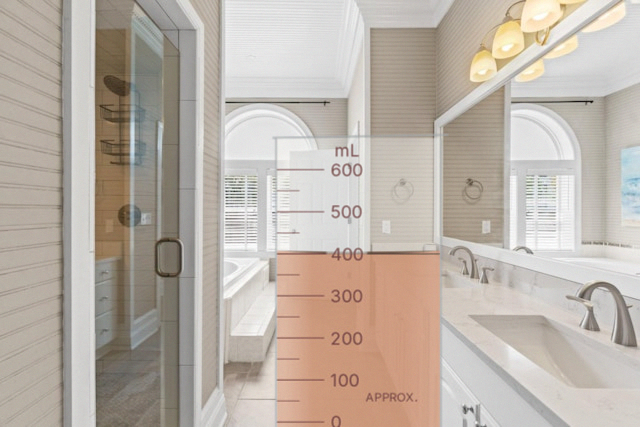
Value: 400mL
